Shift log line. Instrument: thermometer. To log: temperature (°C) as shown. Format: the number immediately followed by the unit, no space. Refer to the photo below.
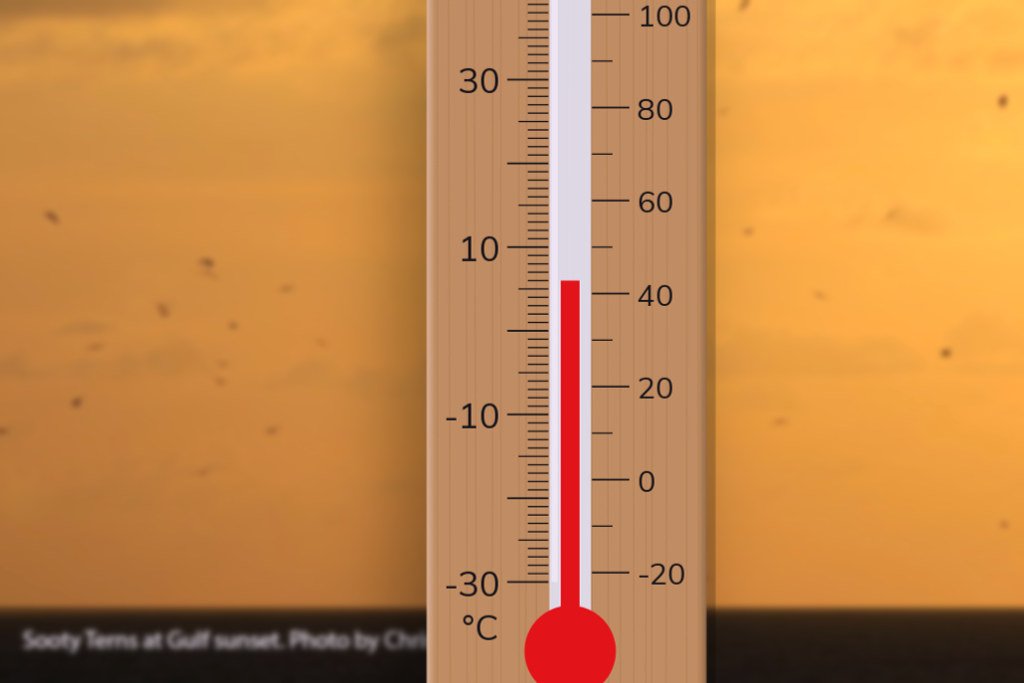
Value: 6°C
